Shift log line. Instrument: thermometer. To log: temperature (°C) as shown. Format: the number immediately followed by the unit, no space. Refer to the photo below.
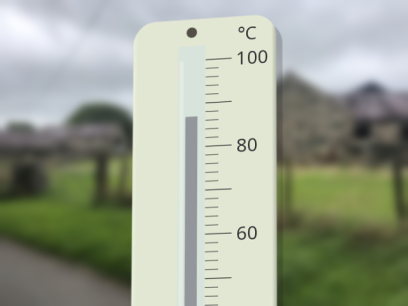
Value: 87°C
